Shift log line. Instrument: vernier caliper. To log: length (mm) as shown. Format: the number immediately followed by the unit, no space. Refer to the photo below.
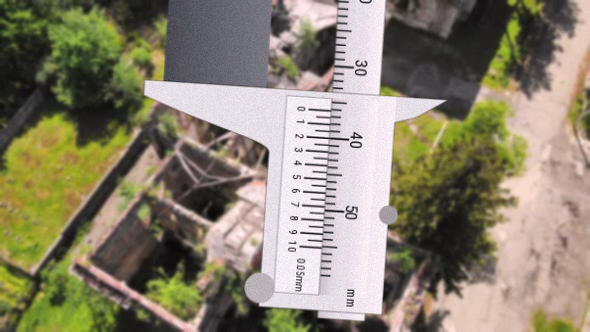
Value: 36.2mm
